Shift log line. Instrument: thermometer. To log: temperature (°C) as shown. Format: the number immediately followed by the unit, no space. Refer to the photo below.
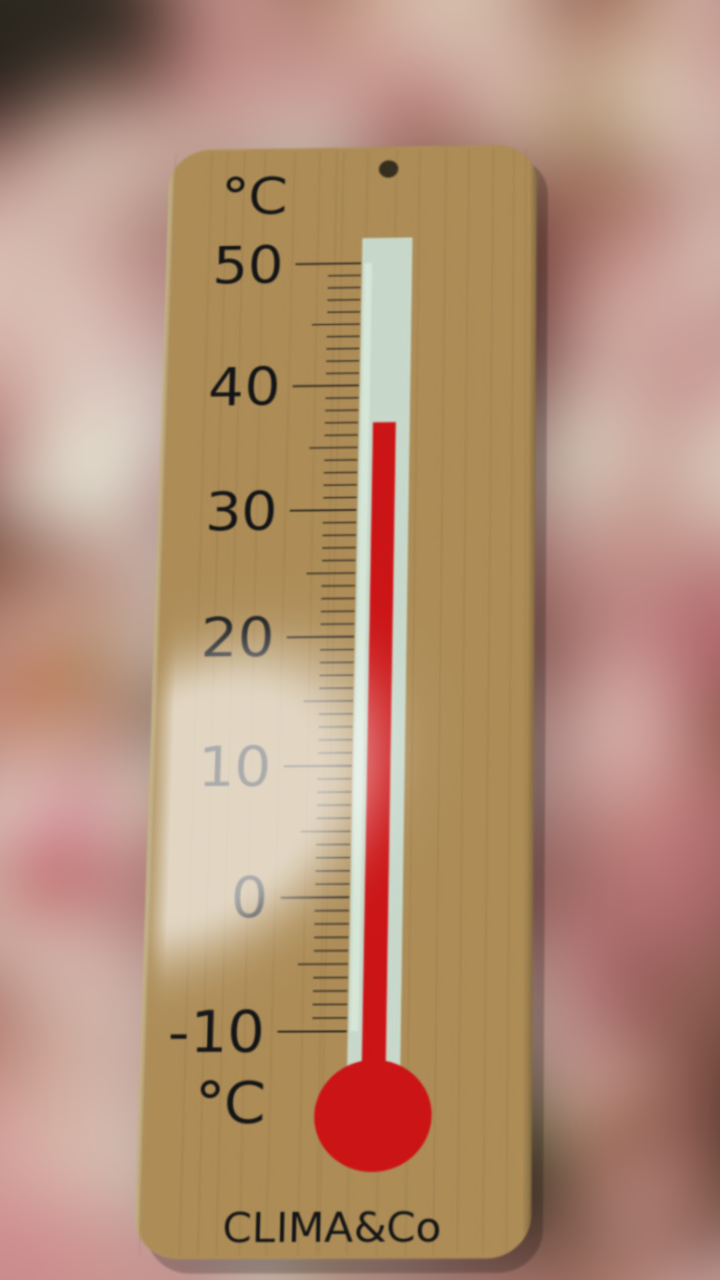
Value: 37°C
